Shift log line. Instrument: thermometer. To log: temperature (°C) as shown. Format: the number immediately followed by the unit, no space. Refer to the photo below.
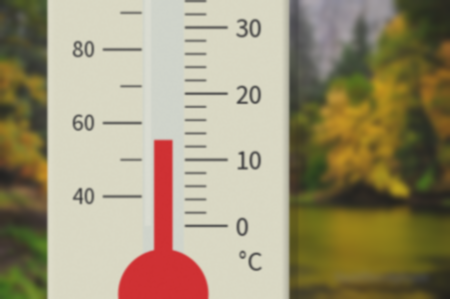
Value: 13°C
